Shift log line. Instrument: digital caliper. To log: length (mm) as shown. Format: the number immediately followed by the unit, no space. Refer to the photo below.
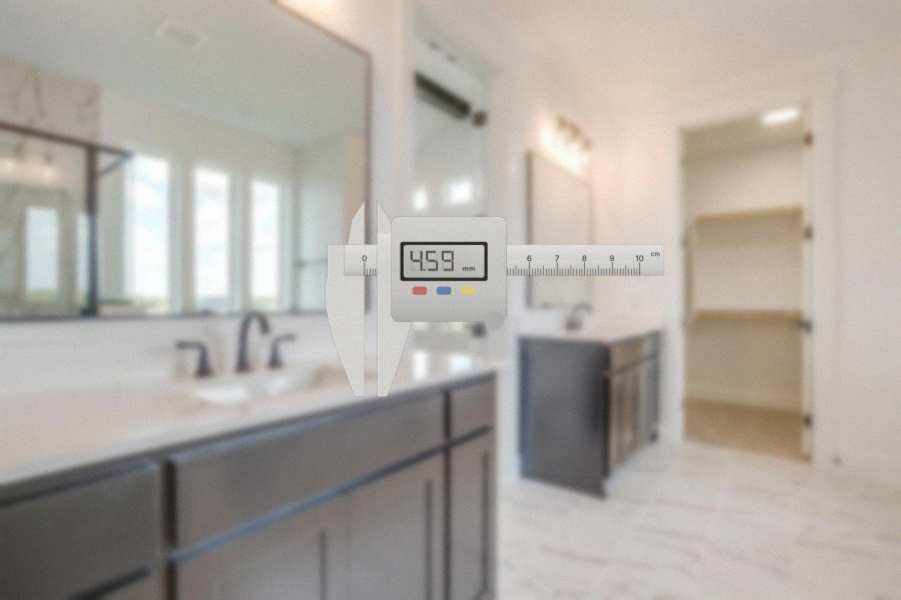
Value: 4.59mm
